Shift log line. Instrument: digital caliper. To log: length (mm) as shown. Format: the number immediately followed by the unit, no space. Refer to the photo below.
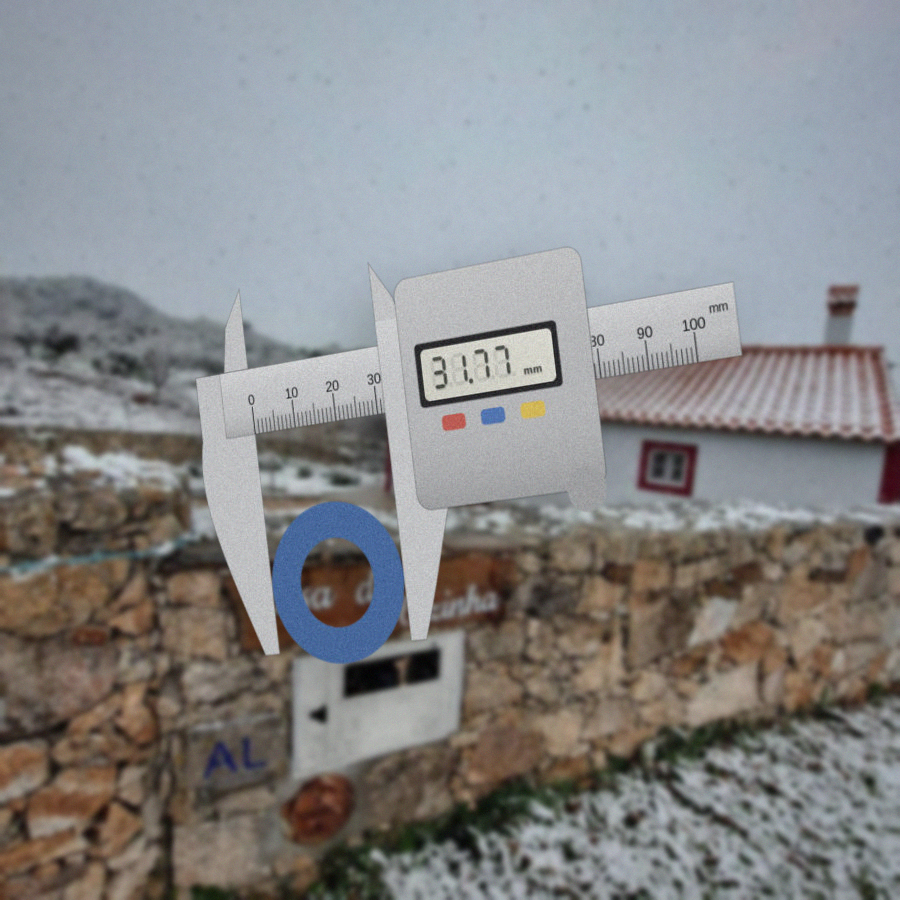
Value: 31.77mm
